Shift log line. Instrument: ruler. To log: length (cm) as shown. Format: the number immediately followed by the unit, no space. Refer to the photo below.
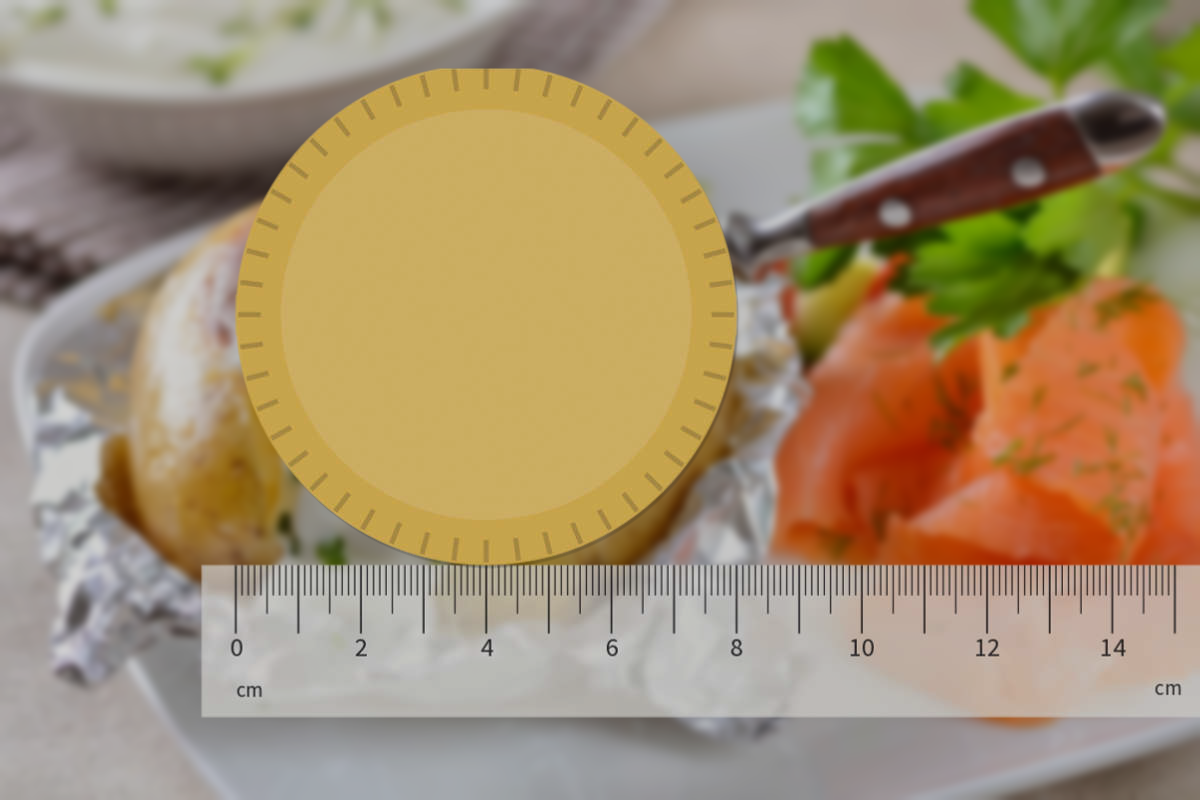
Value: 8cm
